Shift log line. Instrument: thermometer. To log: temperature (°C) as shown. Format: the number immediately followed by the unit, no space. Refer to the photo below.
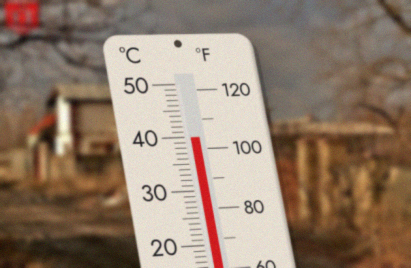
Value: 40°C
